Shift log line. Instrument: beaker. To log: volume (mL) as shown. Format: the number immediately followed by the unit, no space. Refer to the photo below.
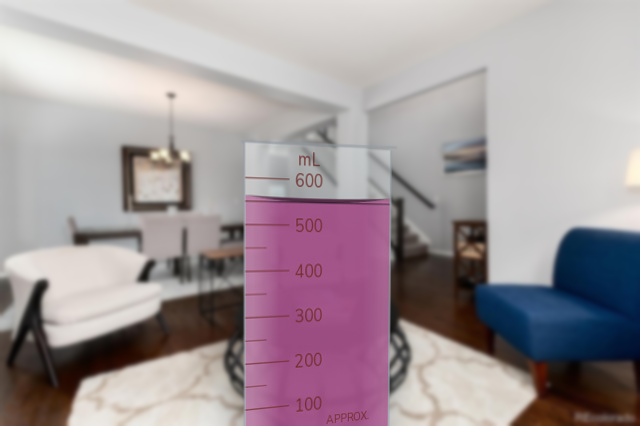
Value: 550mL
